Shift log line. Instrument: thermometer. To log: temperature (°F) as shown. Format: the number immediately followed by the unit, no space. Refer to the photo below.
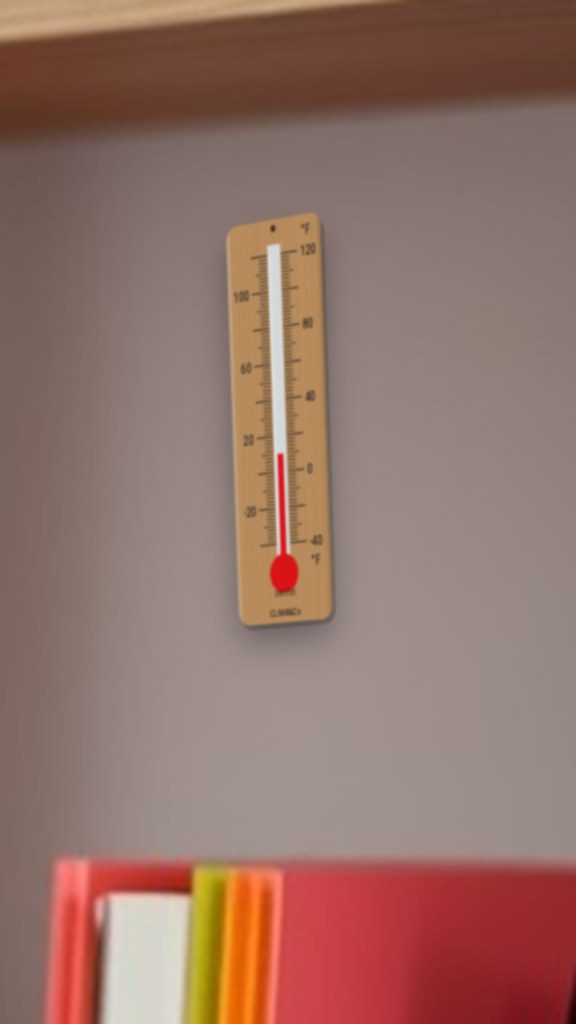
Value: 10°F
